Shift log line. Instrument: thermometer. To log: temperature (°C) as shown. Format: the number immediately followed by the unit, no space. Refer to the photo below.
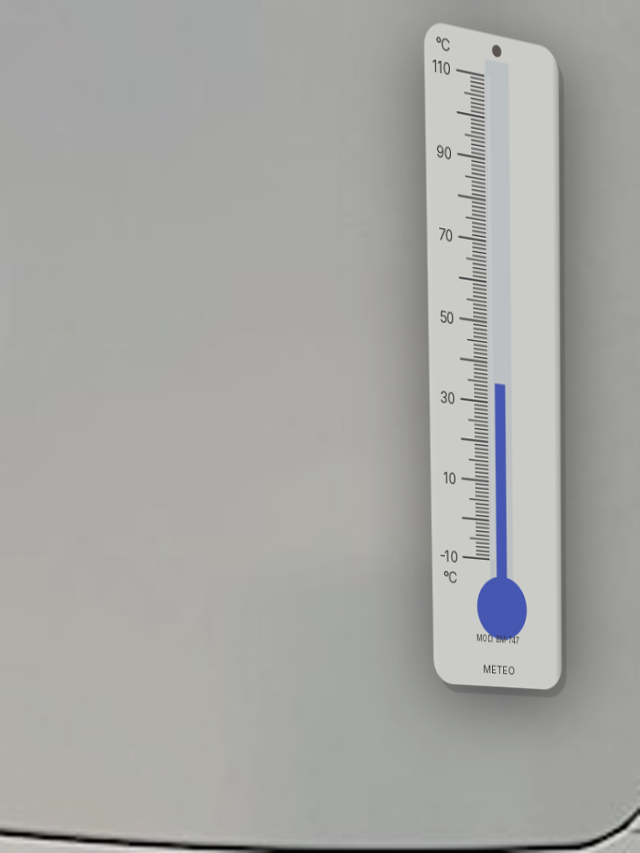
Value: 35°C
